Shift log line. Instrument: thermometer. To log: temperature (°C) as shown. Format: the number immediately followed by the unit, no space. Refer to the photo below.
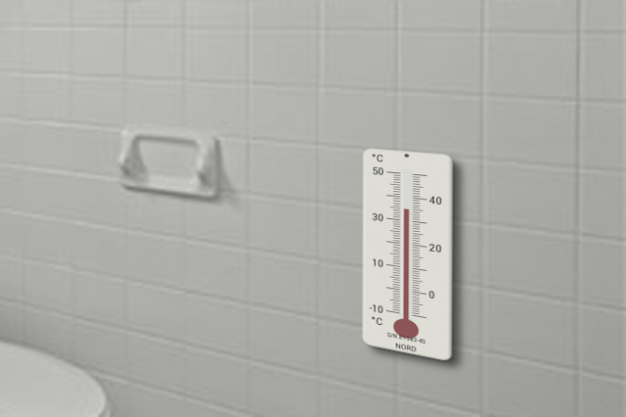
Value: 35°C
